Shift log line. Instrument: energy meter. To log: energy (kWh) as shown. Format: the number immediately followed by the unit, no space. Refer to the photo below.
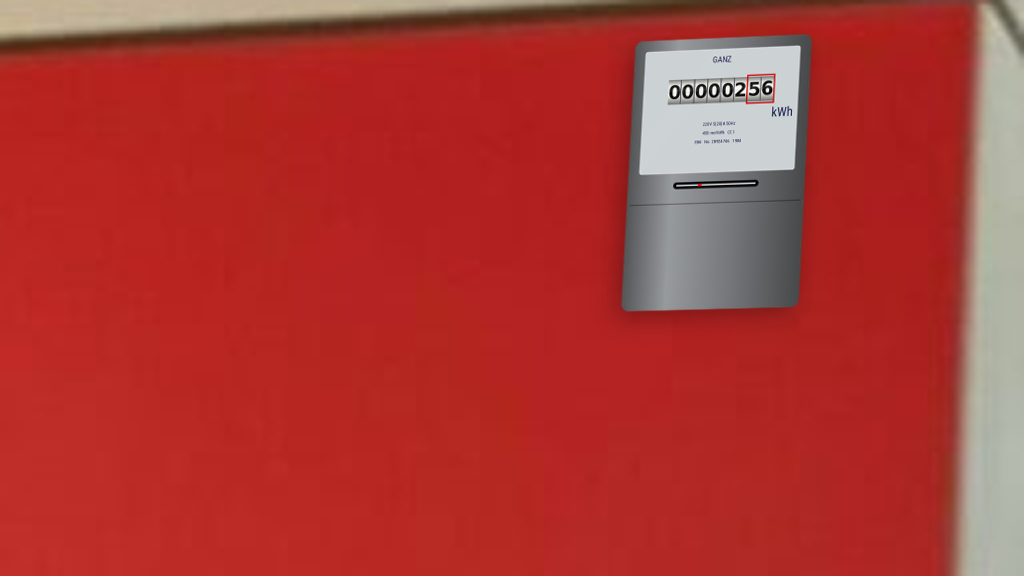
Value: 2.56kWh
